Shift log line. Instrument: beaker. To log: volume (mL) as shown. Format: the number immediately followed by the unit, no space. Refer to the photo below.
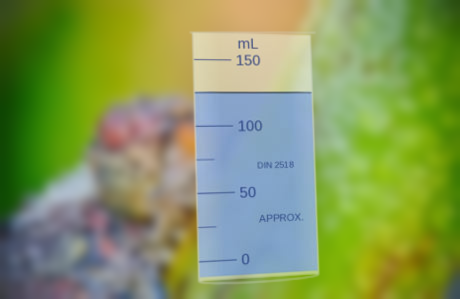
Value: 125mL
